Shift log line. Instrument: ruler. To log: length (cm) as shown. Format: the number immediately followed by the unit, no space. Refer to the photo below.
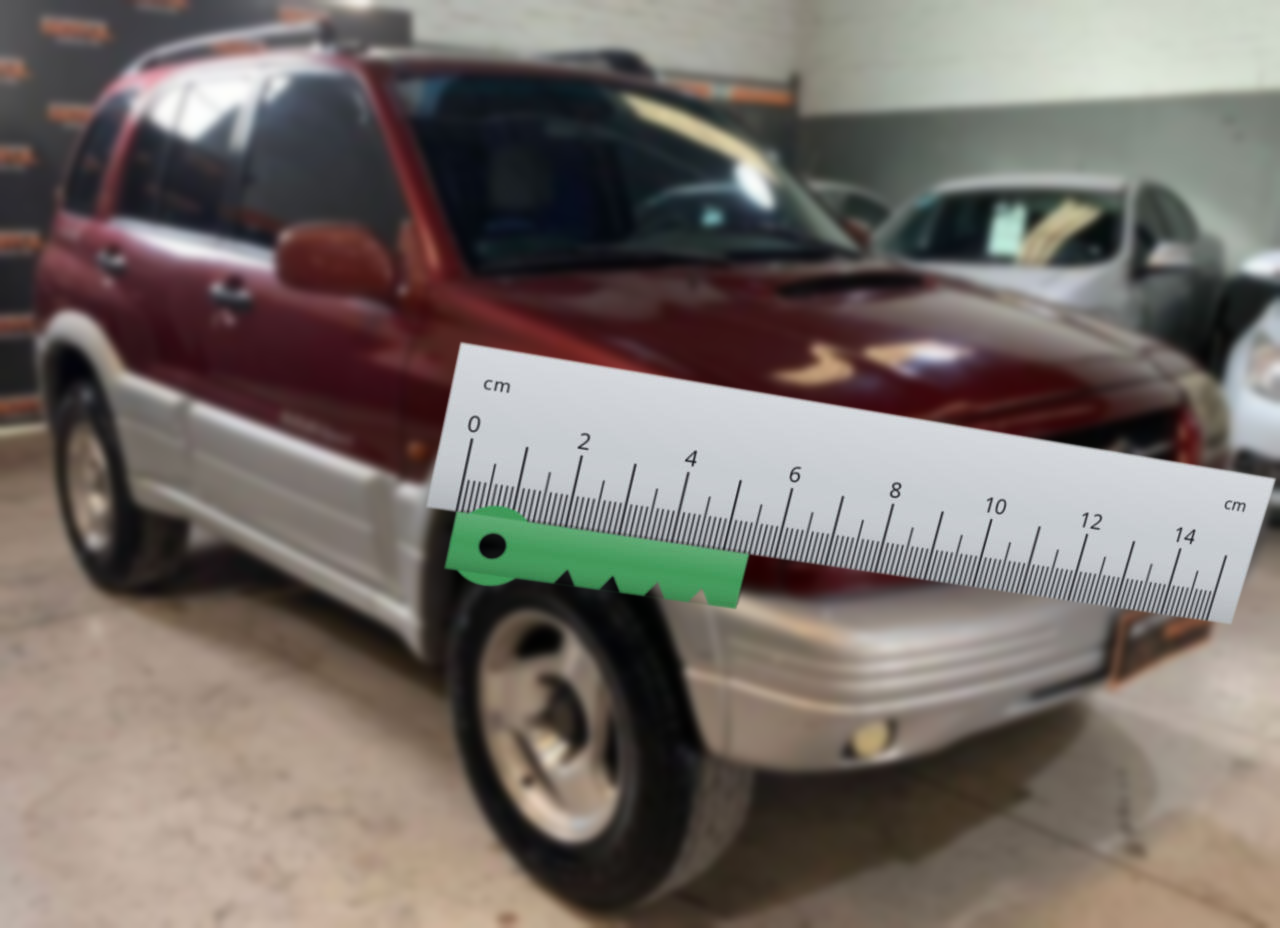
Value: 5.5cm
